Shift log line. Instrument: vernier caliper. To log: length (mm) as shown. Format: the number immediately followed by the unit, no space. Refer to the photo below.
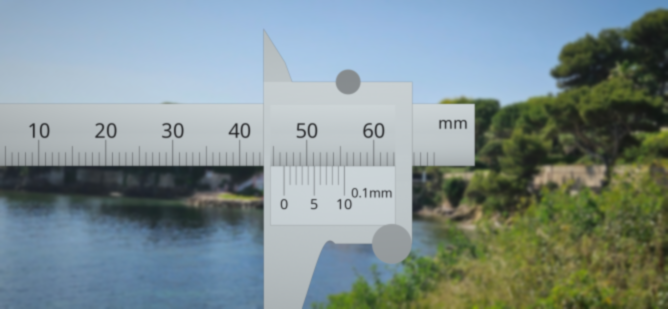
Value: 46.6mm
